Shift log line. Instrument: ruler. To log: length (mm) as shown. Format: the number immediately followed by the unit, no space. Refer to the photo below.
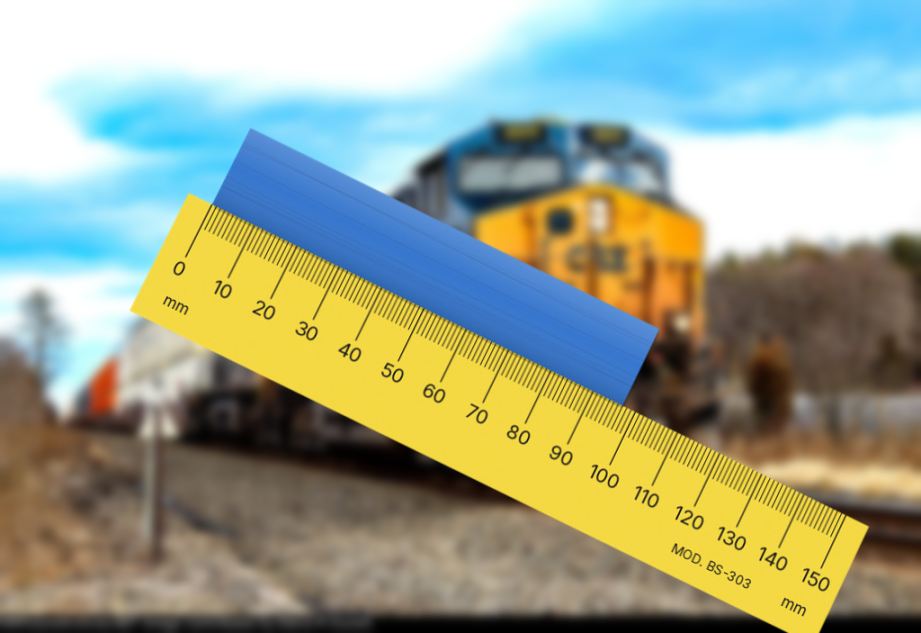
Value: 97mm
